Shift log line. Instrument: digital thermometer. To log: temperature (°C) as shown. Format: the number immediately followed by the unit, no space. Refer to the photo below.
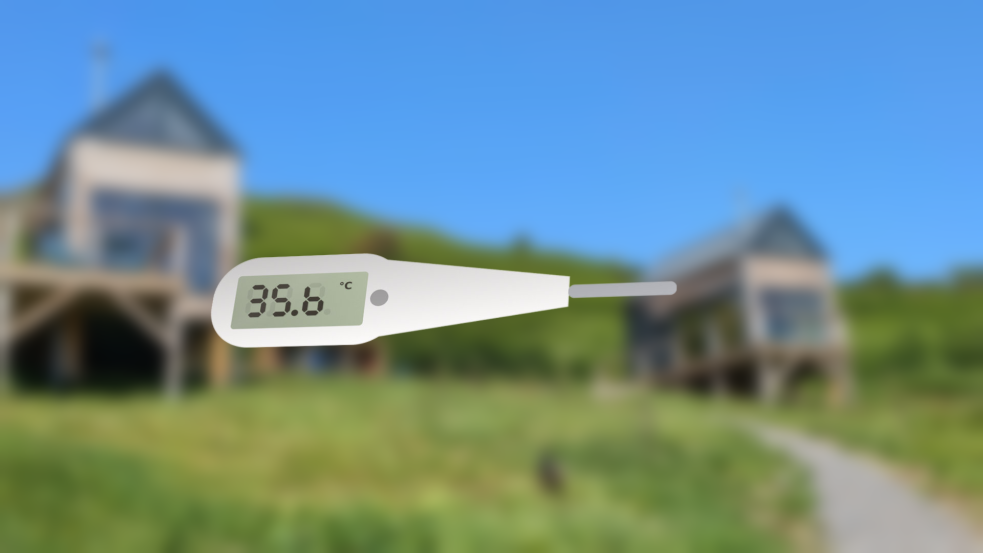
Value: 35.6°C
